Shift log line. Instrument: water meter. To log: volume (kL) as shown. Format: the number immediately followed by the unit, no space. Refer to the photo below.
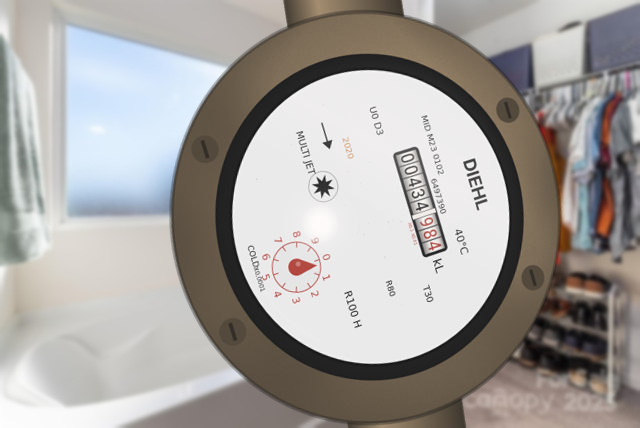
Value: 434.9840kL
